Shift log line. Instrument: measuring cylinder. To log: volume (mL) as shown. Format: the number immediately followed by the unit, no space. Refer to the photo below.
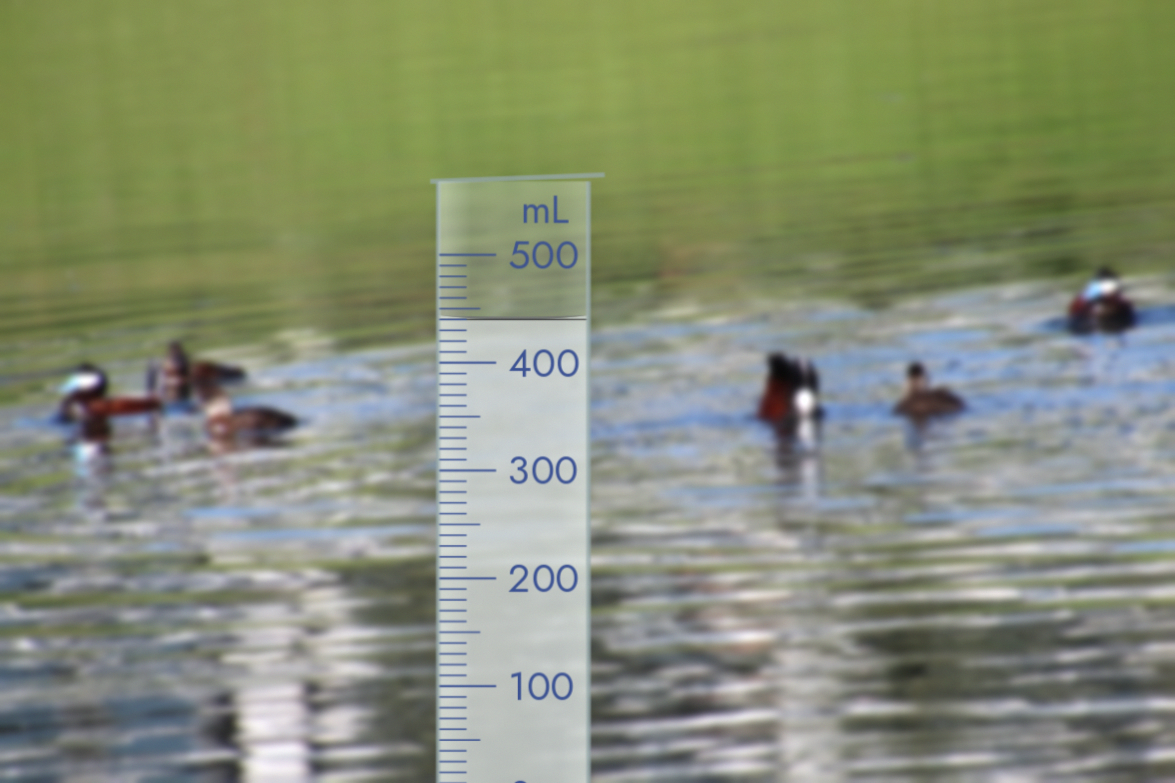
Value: 440mL
